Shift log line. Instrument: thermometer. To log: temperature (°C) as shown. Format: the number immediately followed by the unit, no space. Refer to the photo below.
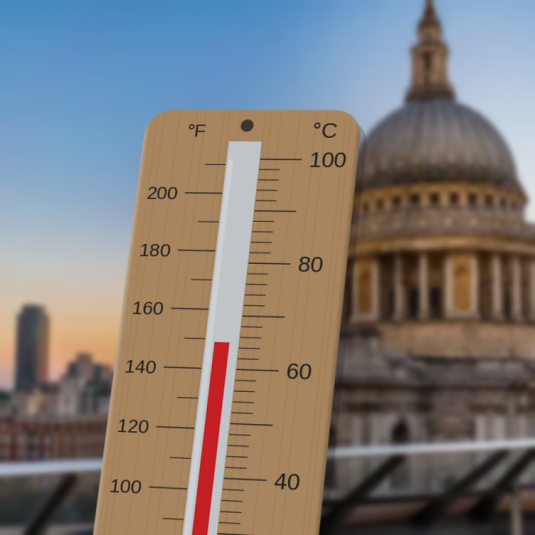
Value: 65°C
